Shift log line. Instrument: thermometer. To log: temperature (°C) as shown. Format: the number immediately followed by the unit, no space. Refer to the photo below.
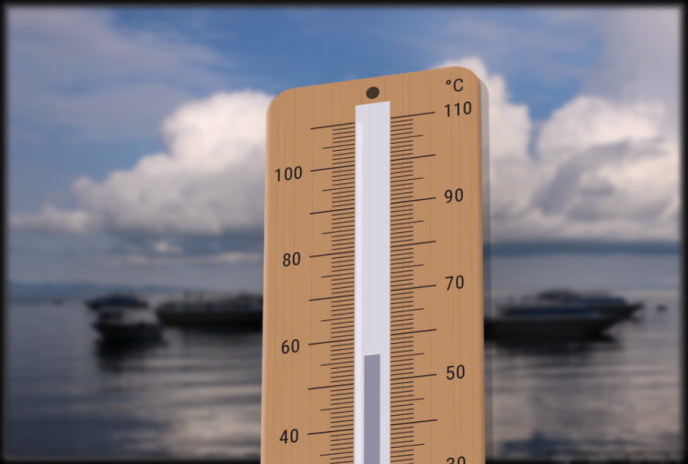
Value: 56°C
